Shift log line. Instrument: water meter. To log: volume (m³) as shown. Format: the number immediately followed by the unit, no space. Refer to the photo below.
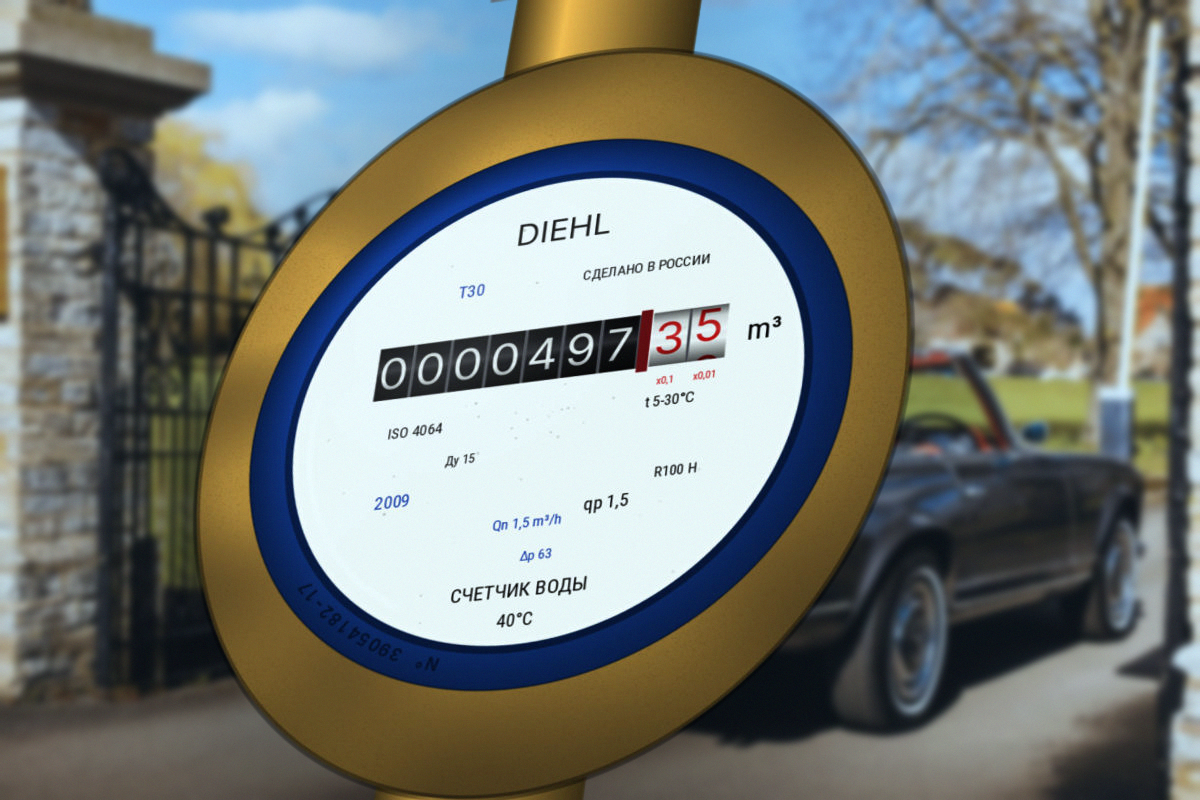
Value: 497.35m³
